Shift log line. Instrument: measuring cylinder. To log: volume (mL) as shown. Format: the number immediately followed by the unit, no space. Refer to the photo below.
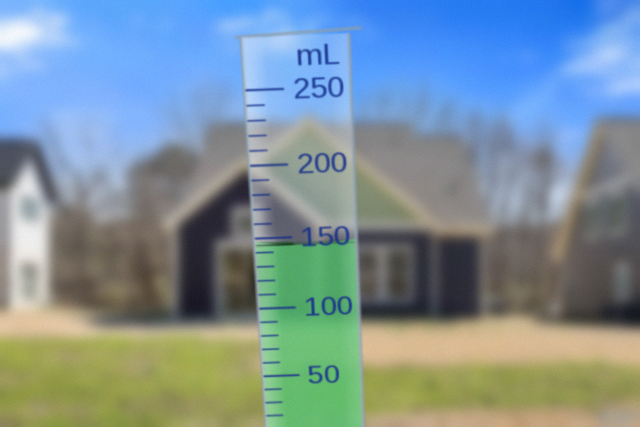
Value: 145mL
